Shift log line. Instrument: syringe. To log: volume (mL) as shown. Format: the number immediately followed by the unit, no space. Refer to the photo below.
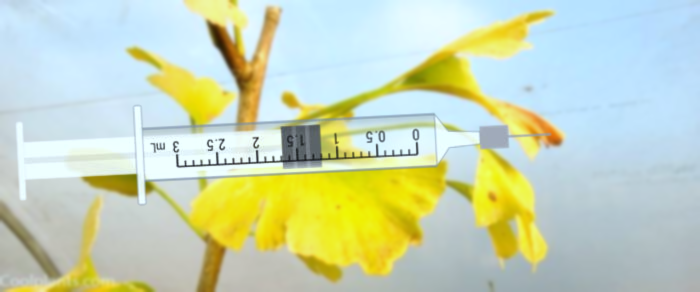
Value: 1.2mL
